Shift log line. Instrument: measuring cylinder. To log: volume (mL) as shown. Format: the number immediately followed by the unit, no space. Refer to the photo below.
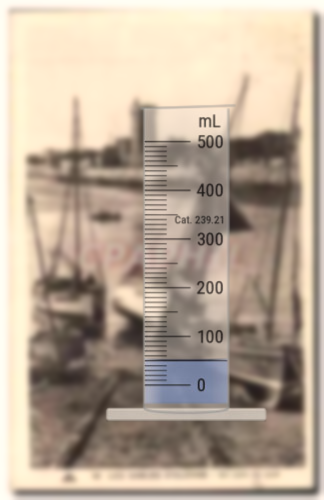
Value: 50mL
